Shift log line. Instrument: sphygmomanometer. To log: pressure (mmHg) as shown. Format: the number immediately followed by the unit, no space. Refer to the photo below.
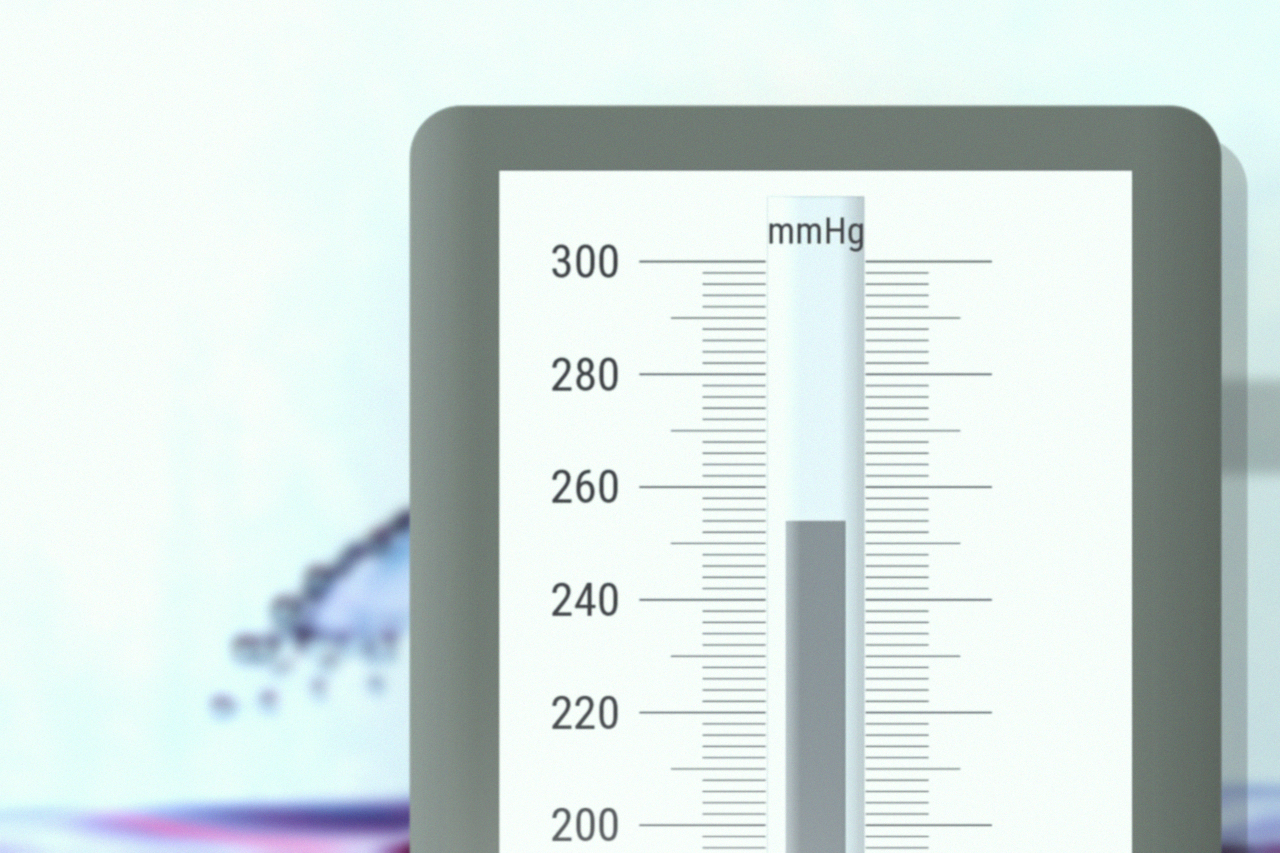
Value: 254mmHg
